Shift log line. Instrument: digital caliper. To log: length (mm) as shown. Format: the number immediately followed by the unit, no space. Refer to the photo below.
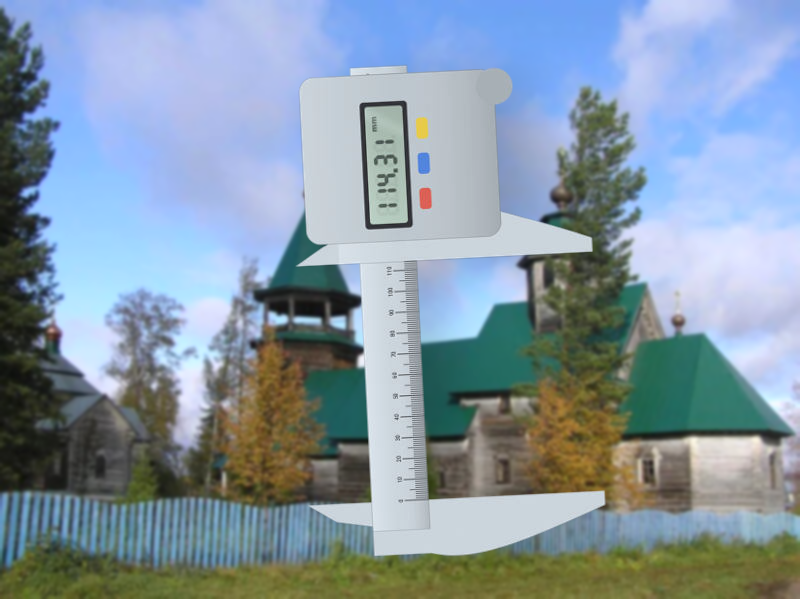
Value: 114.31mm
